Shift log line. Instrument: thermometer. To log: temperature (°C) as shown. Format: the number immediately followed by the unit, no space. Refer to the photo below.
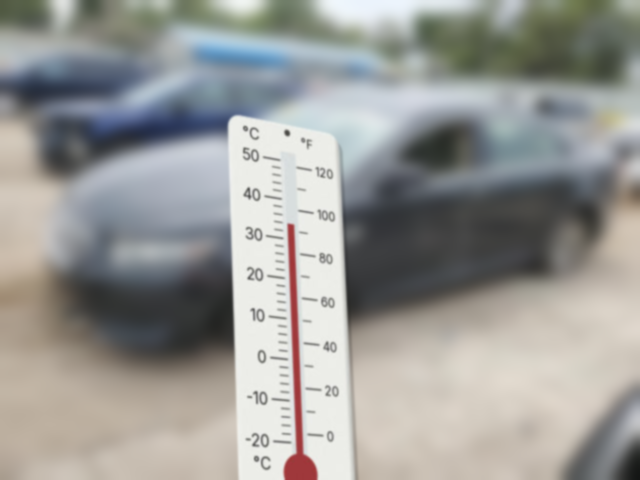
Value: 34°C
